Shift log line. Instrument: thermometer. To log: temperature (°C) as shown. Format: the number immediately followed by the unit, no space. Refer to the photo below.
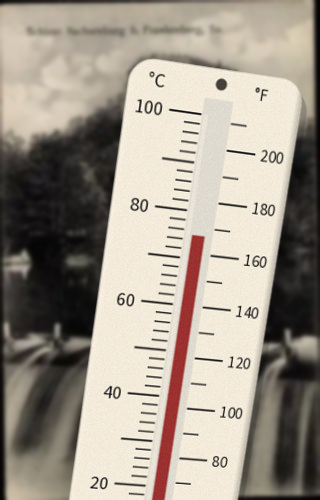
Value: 75°C
